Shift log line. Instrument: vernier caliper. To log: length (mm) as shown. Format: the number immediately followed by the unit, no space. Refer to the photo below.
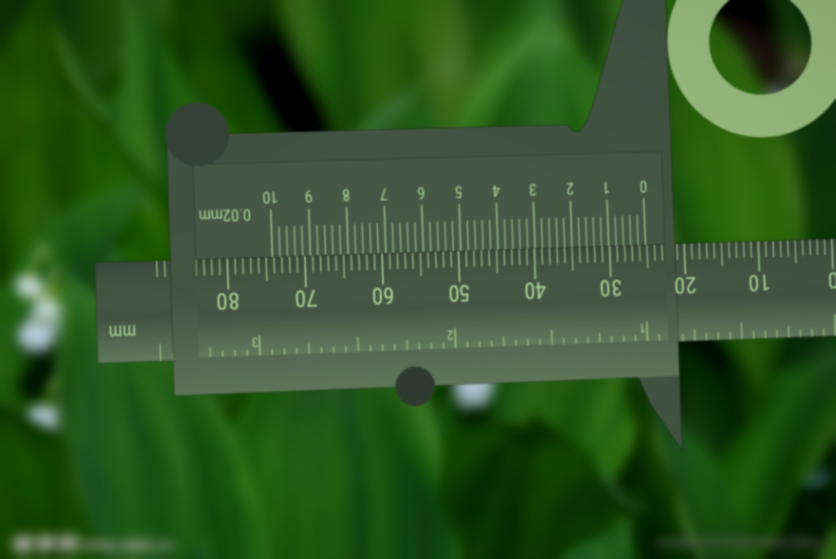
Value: 25.2mm
